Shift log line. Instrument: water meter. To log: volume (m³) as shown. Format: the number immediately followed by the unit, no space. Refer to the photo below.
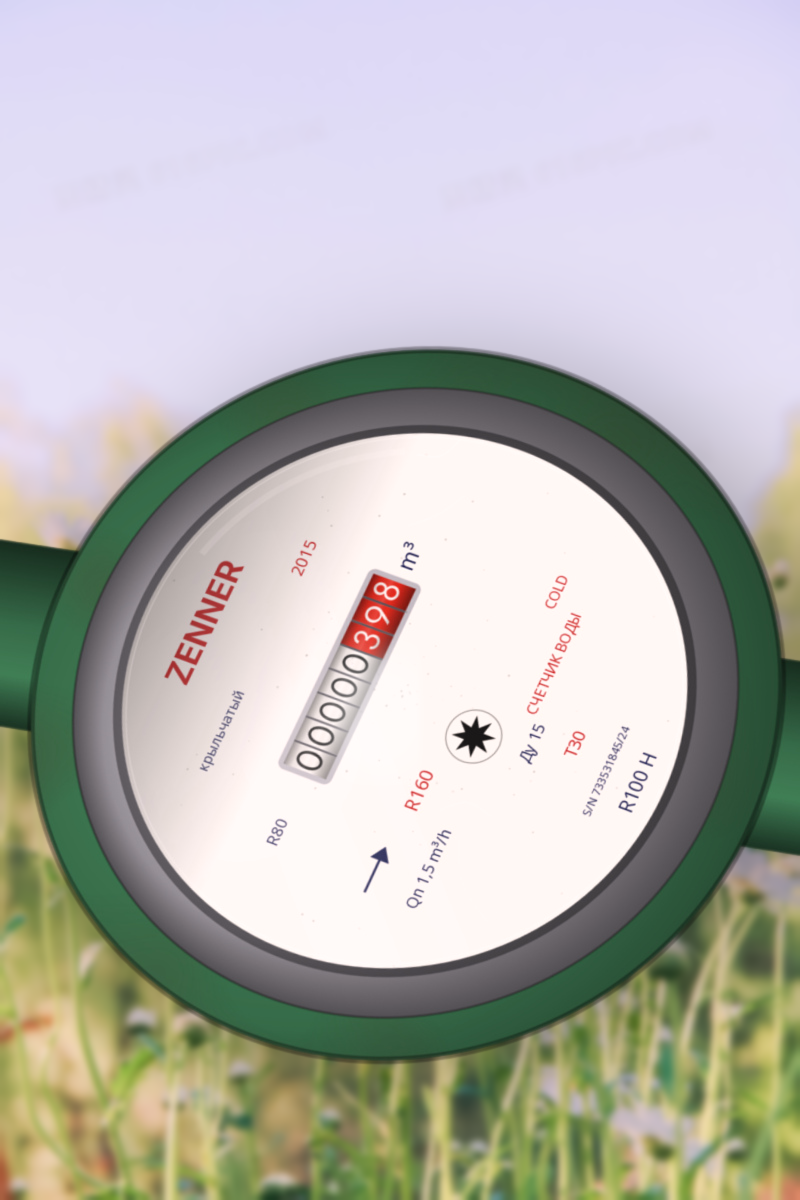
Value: 0.398m³
